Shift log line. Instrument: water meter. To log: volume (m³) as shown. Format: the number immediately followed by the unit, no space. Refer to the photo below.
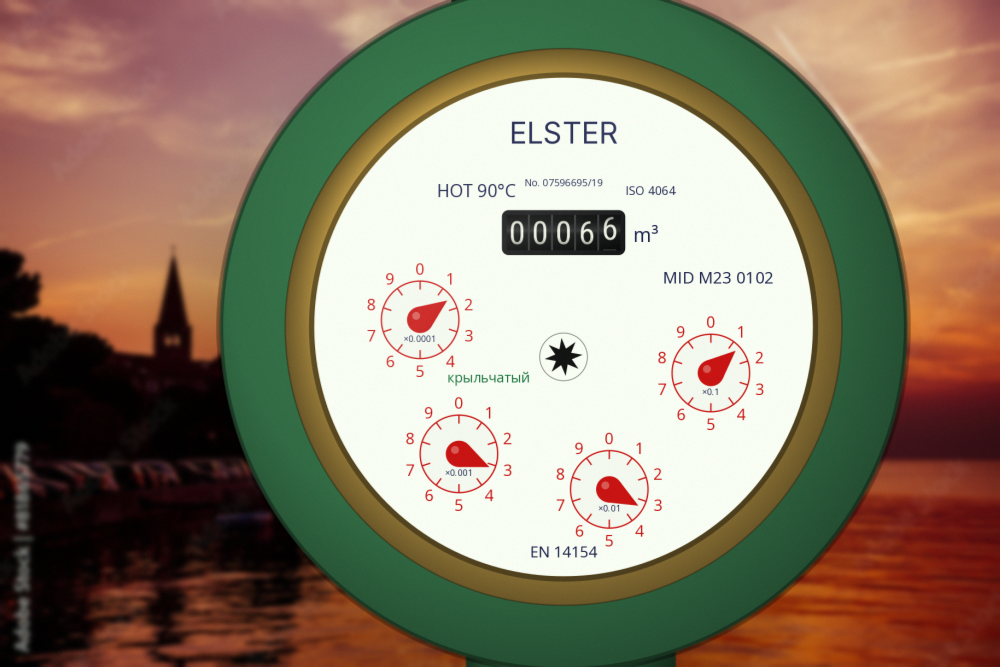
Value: 66.1331m³
